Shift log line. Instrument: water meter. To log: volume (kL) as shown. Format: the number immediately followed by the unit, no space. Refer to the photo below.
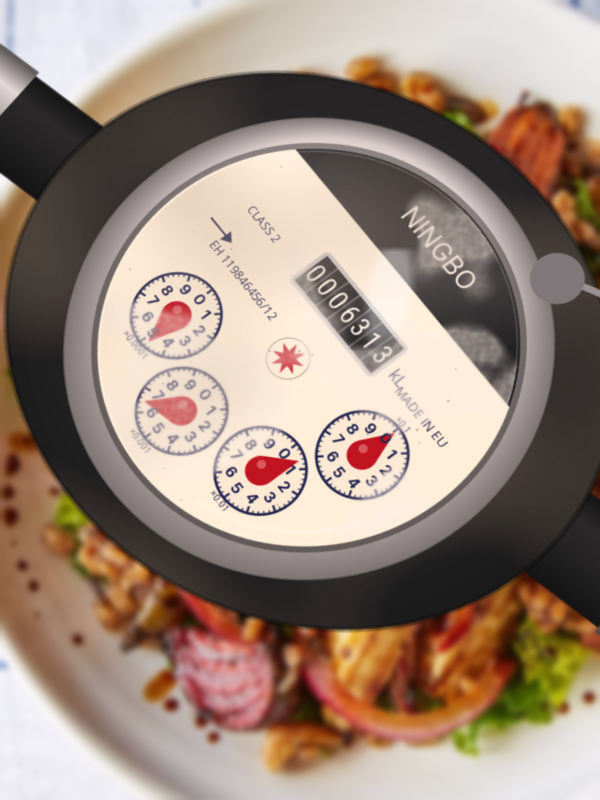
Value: 6313.0064kL
